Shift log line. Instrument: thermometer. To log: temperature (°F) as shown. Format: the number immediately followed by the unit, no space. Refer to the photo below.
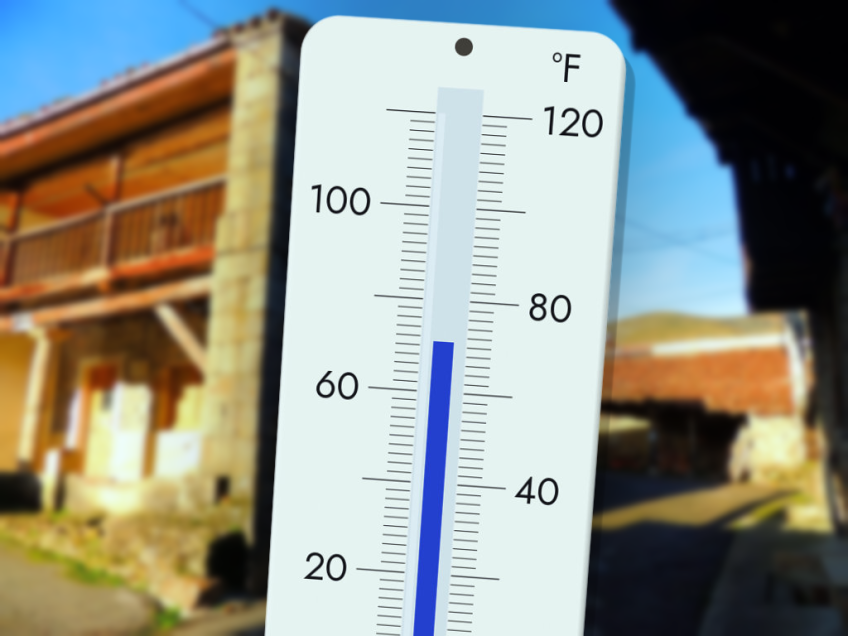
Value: 71°F
